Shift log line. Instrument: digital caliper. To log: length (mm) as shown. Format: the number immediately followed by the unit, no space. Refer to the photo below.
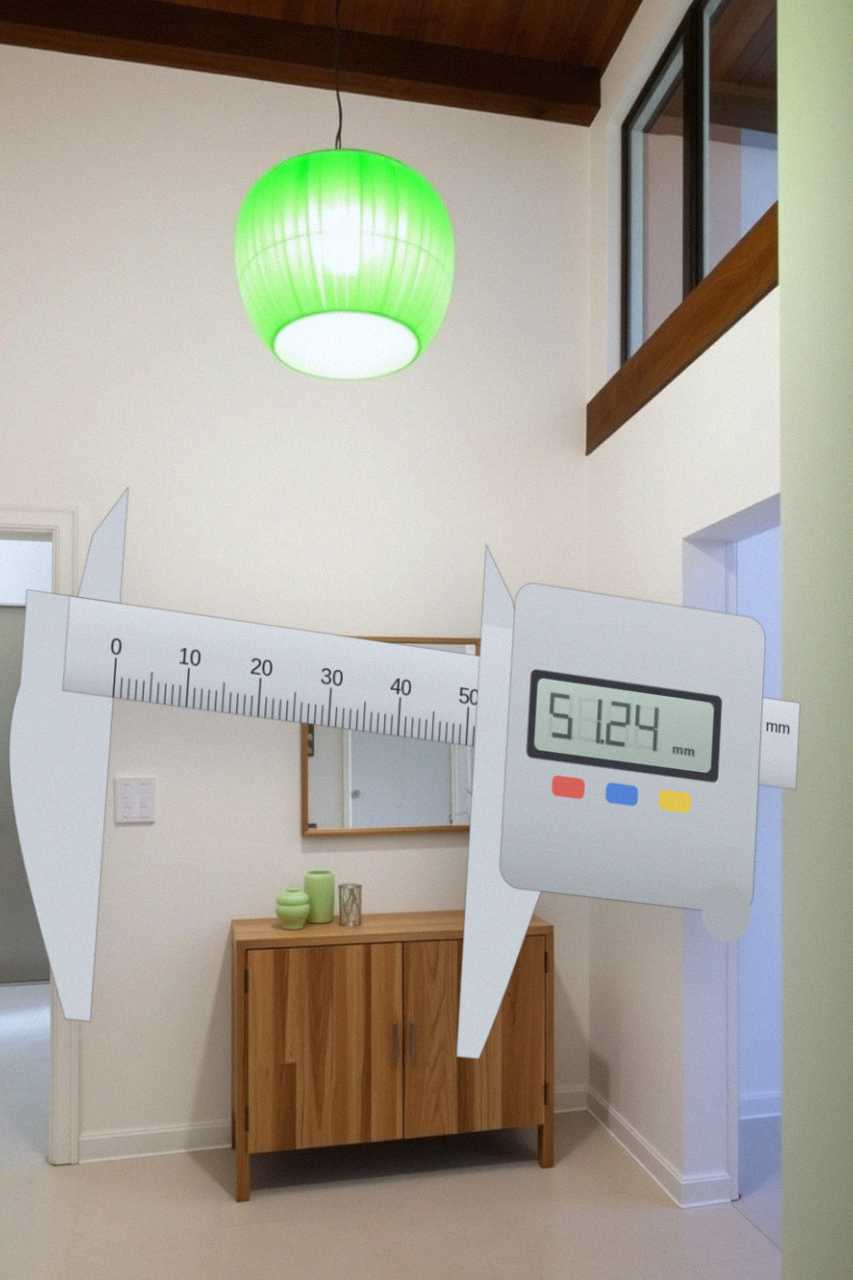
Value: 51.24mm
